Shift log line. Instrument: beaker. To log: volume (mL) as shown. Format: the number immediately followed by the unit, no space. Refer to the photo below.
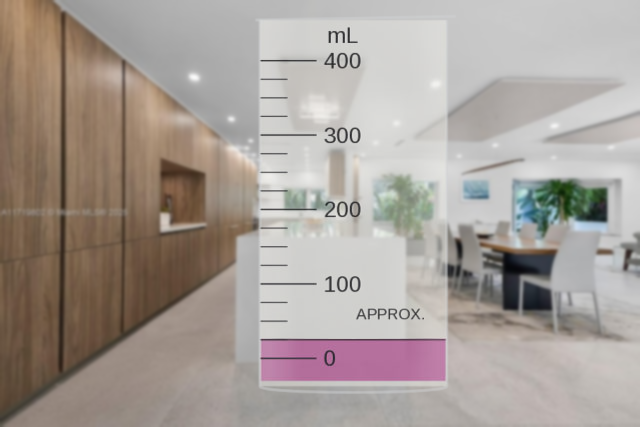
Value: 25mL
